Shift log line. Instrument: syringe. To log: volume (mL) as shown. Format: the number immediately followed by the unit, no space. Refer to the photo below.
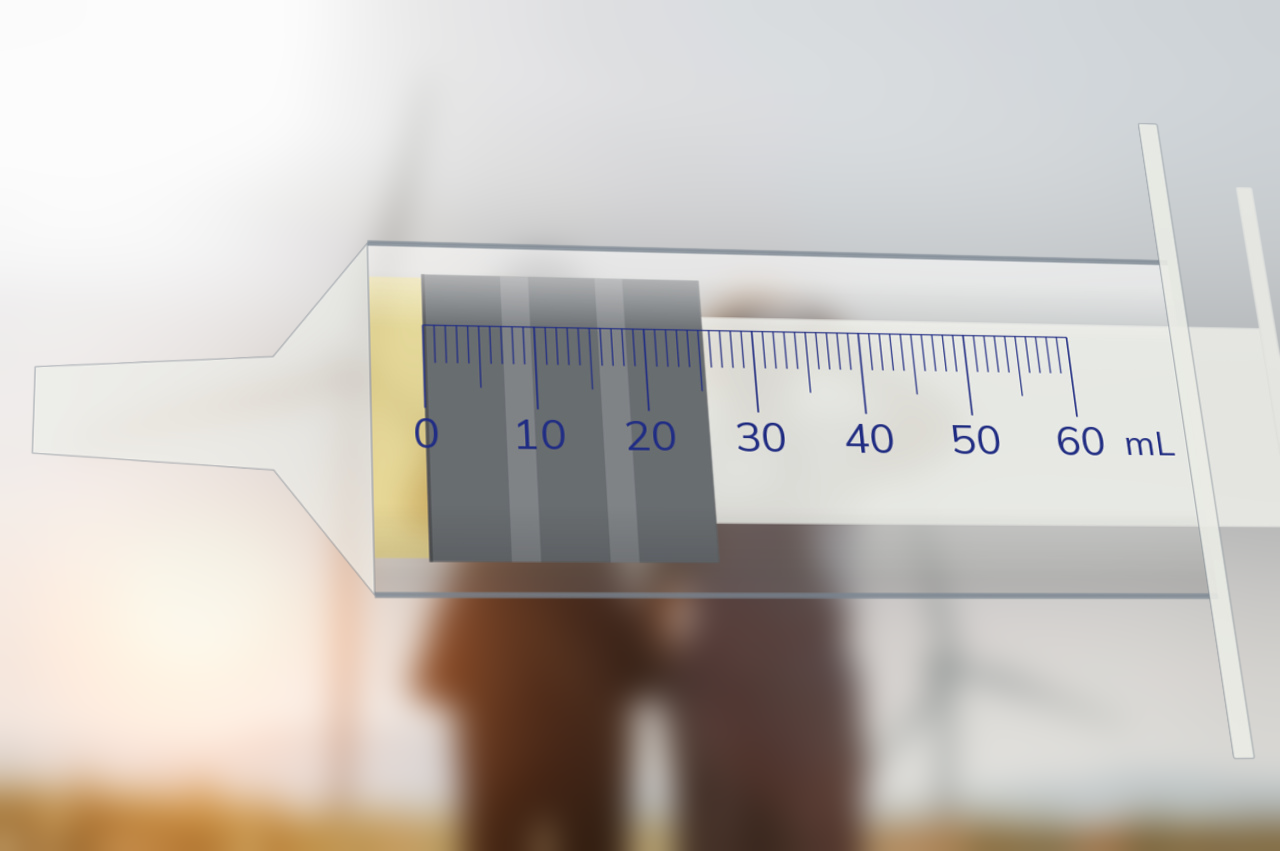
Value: 0mL
